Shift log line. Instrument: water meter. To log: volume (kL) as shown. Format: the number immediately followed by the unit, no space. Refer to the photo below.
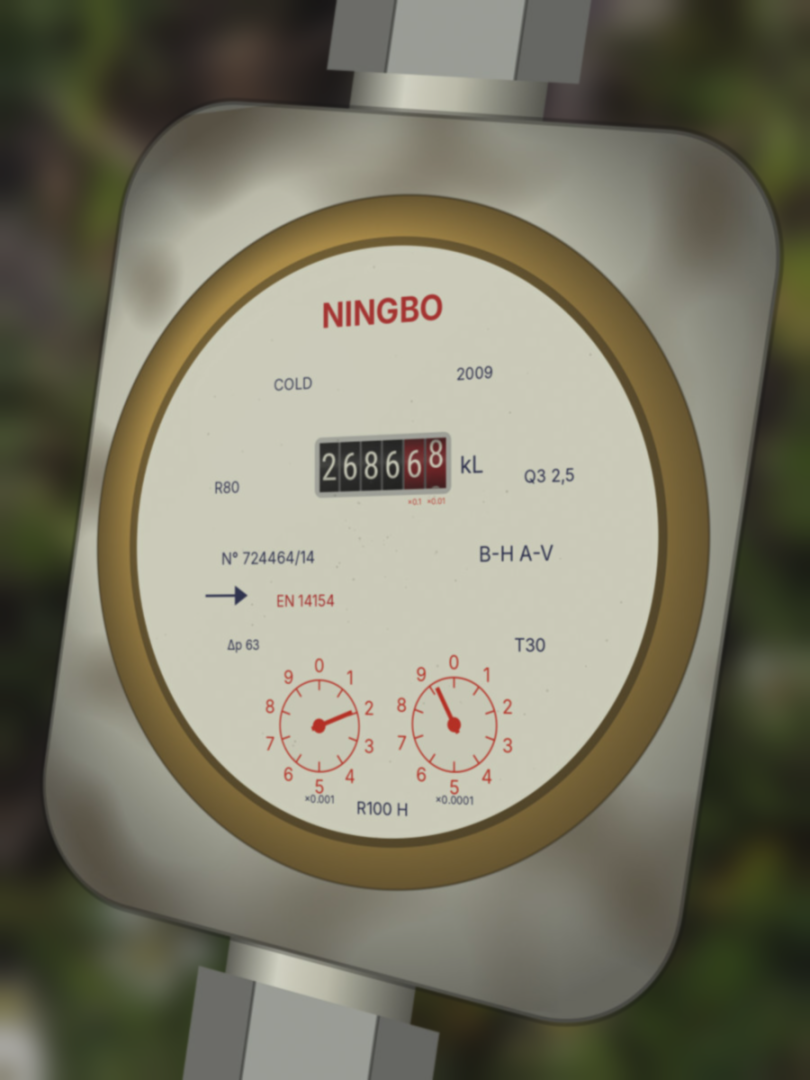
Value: 2686.6819kL
